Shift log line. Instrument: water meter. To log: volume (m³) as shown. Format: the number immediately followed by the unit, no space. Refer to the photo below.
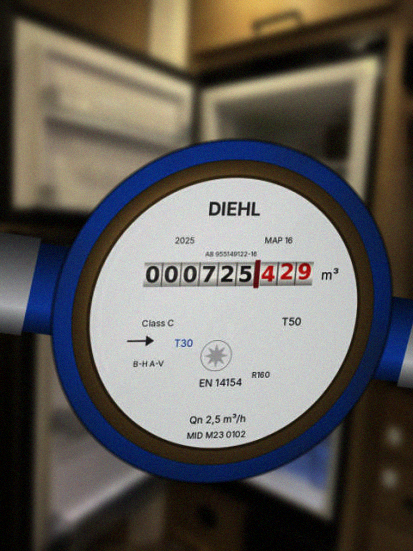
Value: 725.429m³
